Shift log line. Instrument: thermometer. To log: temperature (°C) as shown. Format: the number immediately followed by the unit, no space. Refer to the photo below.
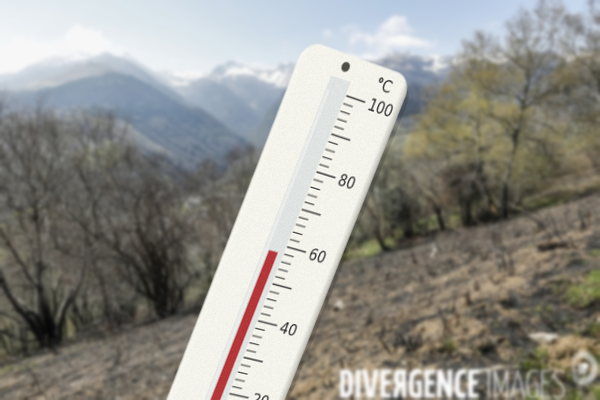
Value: 58°C
